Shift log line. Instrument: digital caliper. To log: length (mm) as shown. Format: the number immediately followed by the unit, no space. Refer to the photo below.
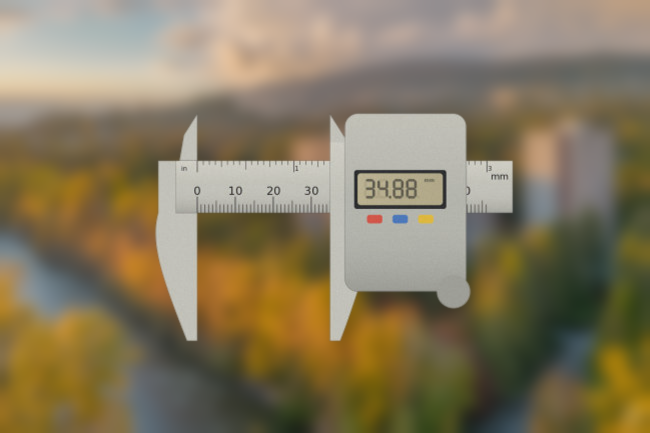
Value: 34.88mm
